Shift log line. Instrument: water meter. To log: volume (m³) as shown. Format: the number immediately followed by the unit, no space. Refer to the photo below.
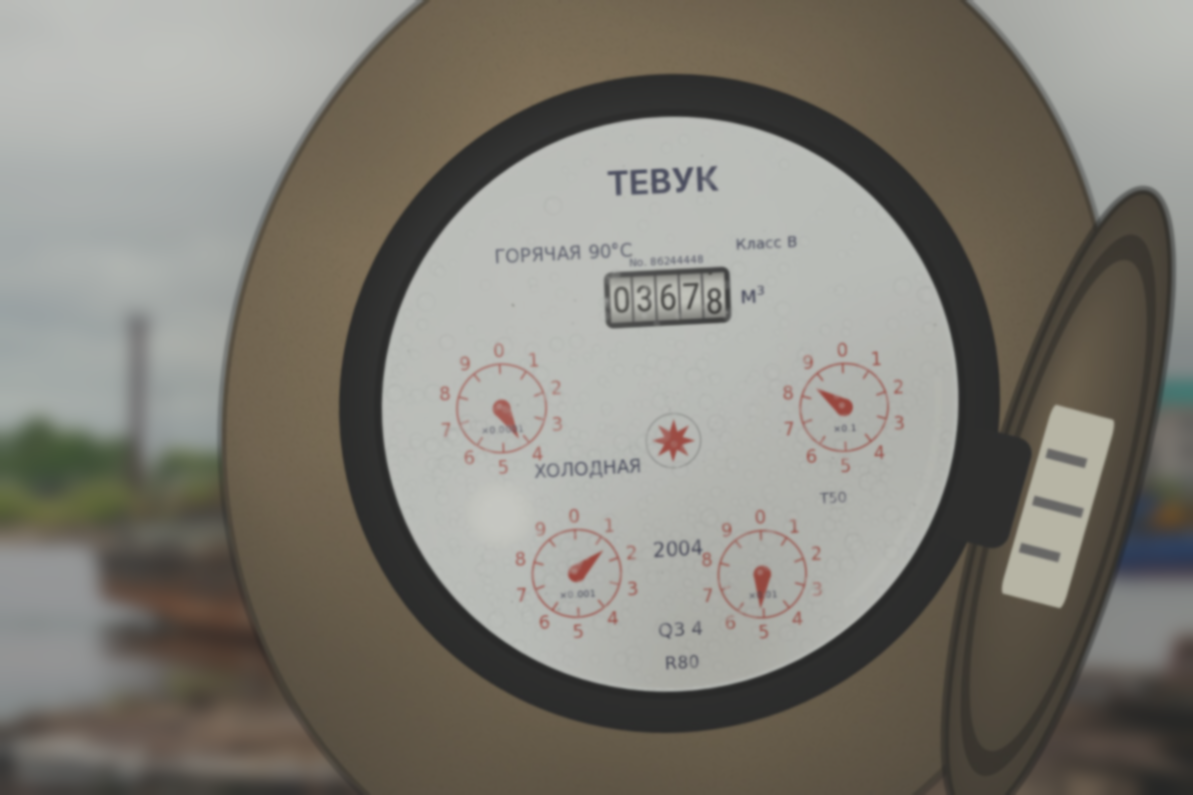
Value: 3677.8514m³
